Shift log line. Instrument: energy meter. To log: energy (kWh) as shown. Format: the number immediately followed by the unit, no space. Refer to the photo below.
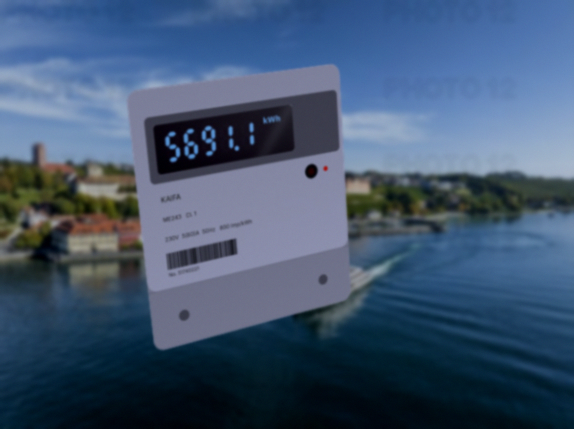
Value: 5691.1kWh
